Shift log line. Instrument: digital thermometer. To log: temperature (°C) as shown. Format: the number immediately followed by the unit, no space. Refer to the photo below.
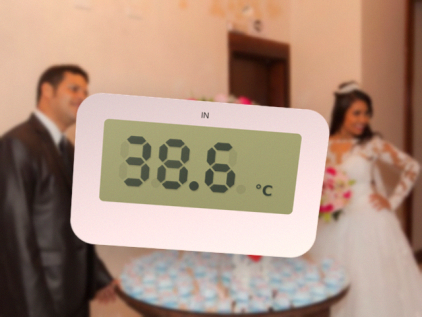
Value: 38.6°C
